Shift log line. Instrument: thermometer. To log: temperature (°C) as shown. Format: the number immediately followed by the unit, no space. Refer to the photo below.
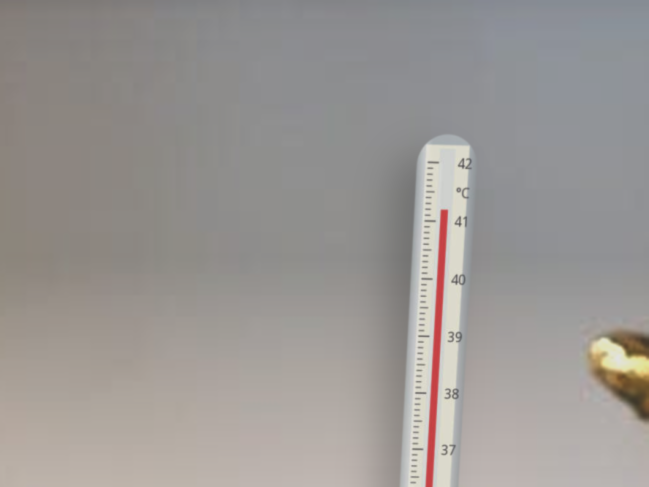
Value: 41.2°C
